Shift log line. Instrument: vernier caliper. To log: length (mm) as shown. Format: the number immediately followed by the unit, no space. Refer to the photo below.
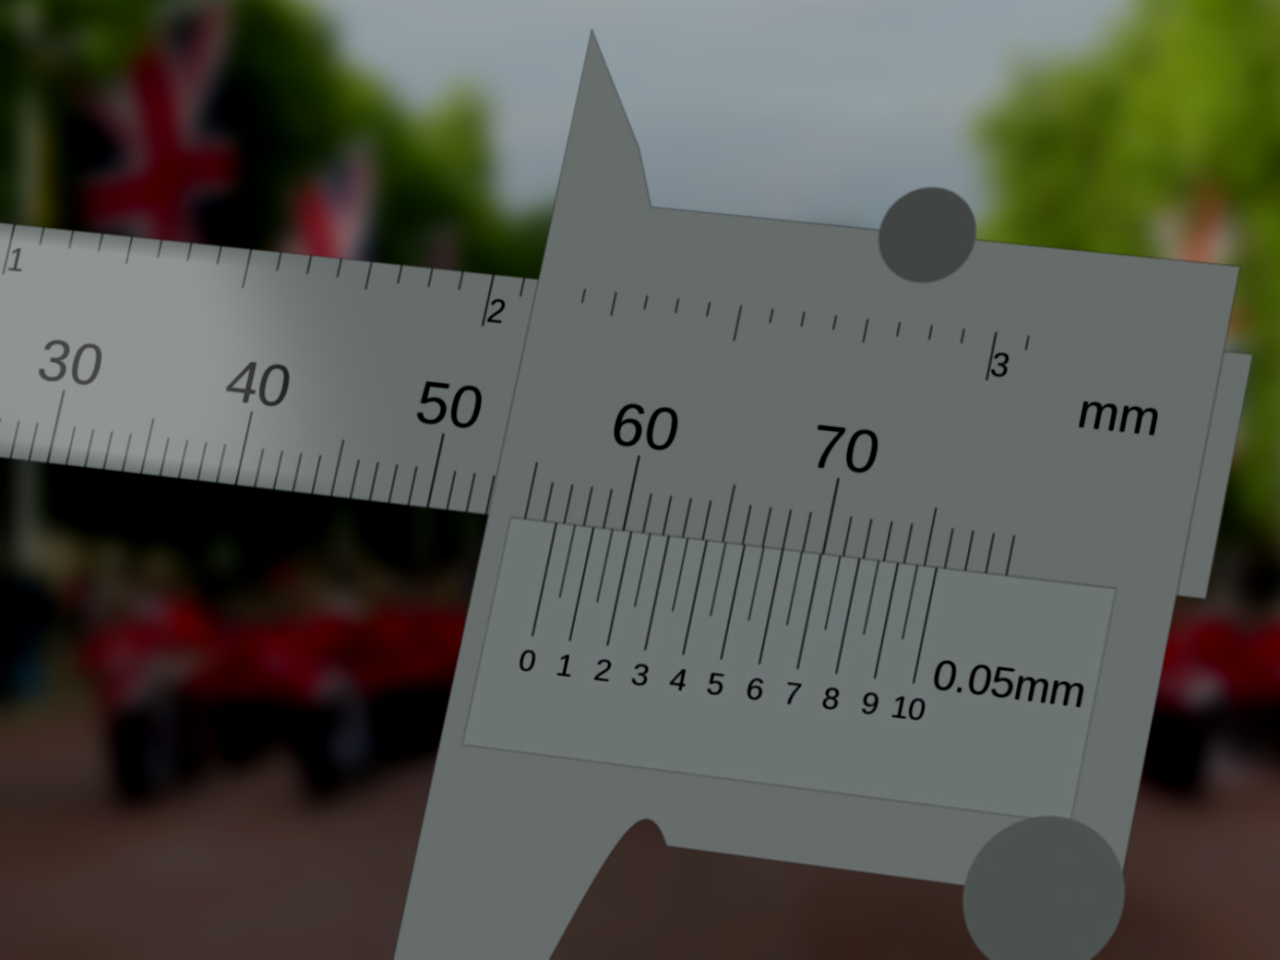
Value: 56.6mm
